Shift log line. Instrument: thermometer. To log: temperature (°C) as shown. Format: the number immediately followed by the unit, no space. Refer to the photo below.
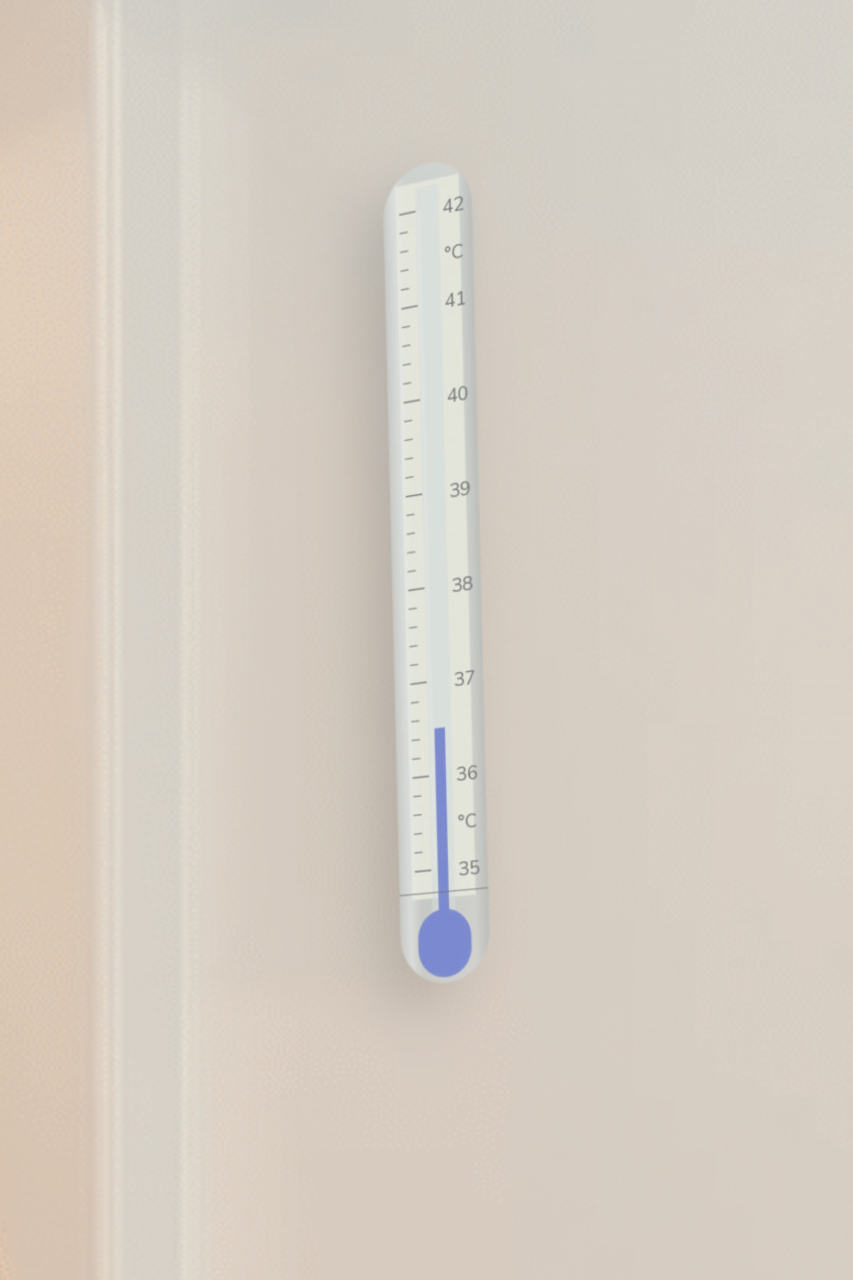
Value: 36.5°C
